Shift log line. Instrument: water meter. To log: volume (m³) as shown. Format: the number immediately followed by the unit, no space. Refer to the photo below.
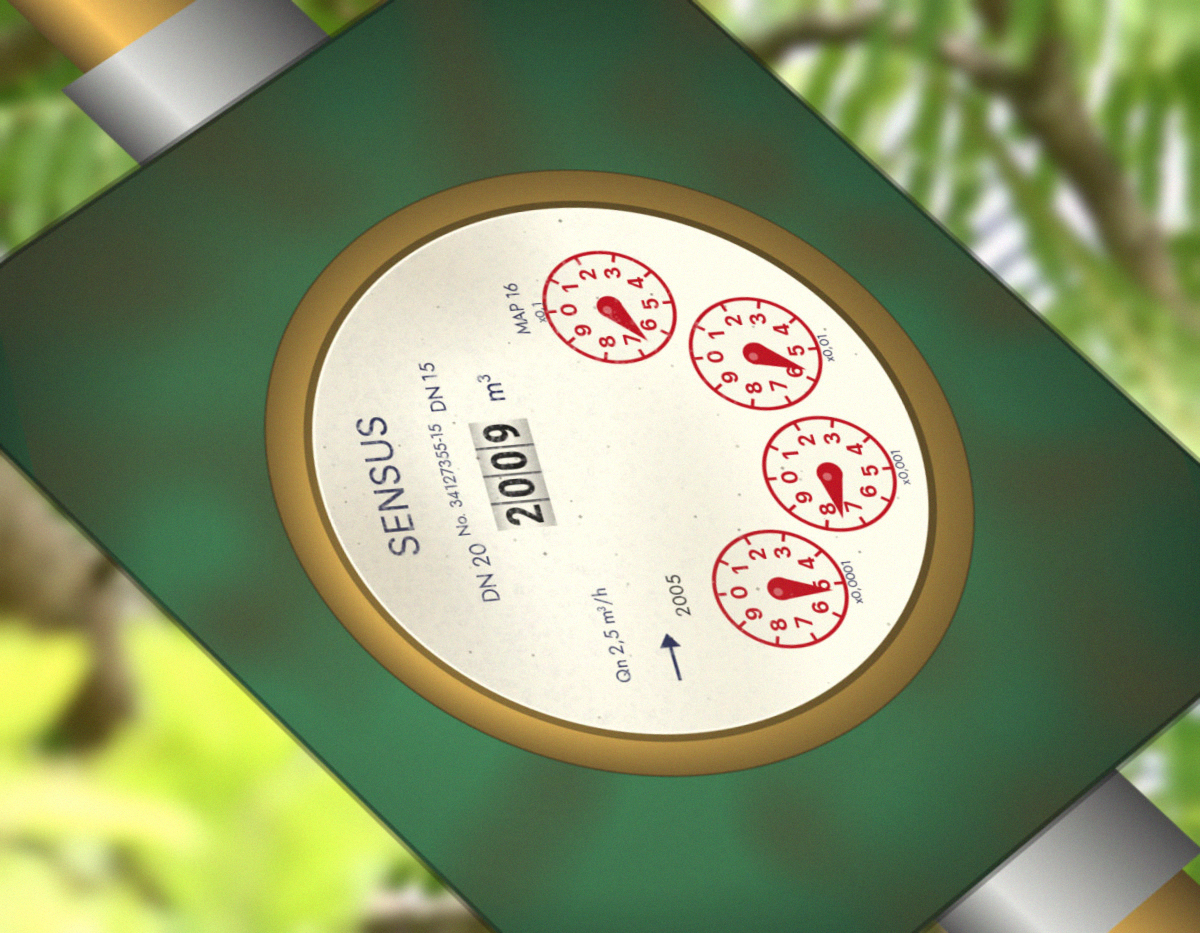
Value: 2009.6575m³
